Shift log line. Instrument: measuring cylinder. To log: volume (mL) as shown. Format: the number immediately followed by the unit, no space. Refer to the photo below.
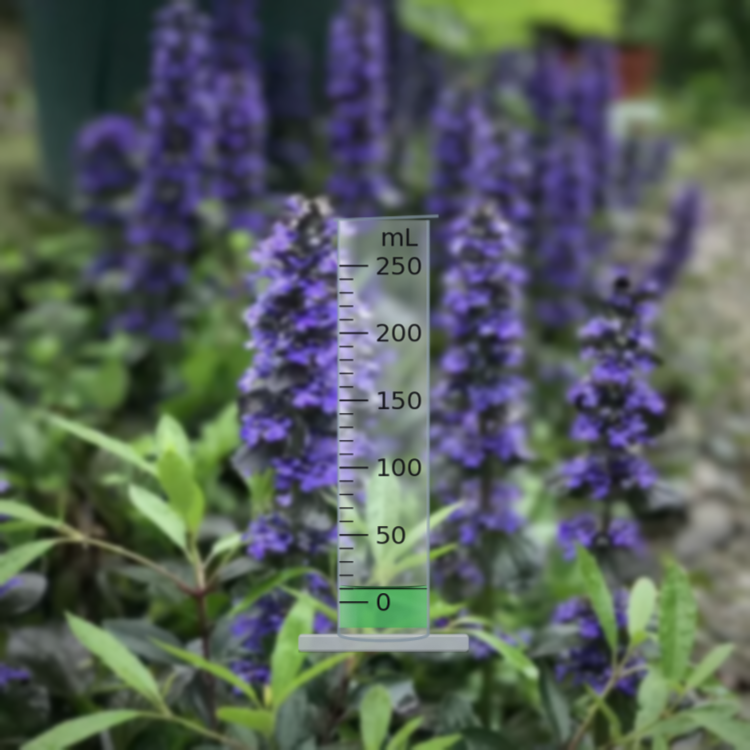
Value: 10mL
